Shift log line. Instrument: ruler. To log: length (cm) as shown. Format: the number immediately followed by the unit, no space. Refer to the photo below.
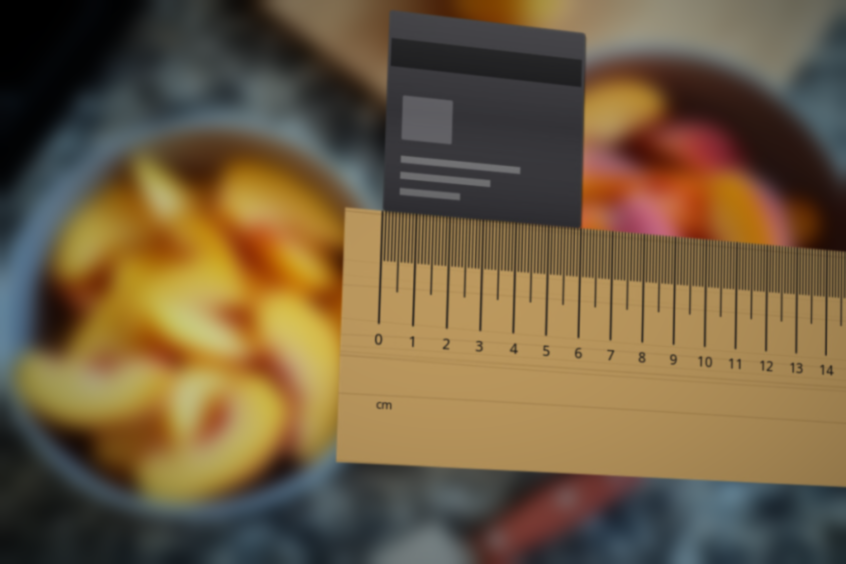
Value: 6cm
